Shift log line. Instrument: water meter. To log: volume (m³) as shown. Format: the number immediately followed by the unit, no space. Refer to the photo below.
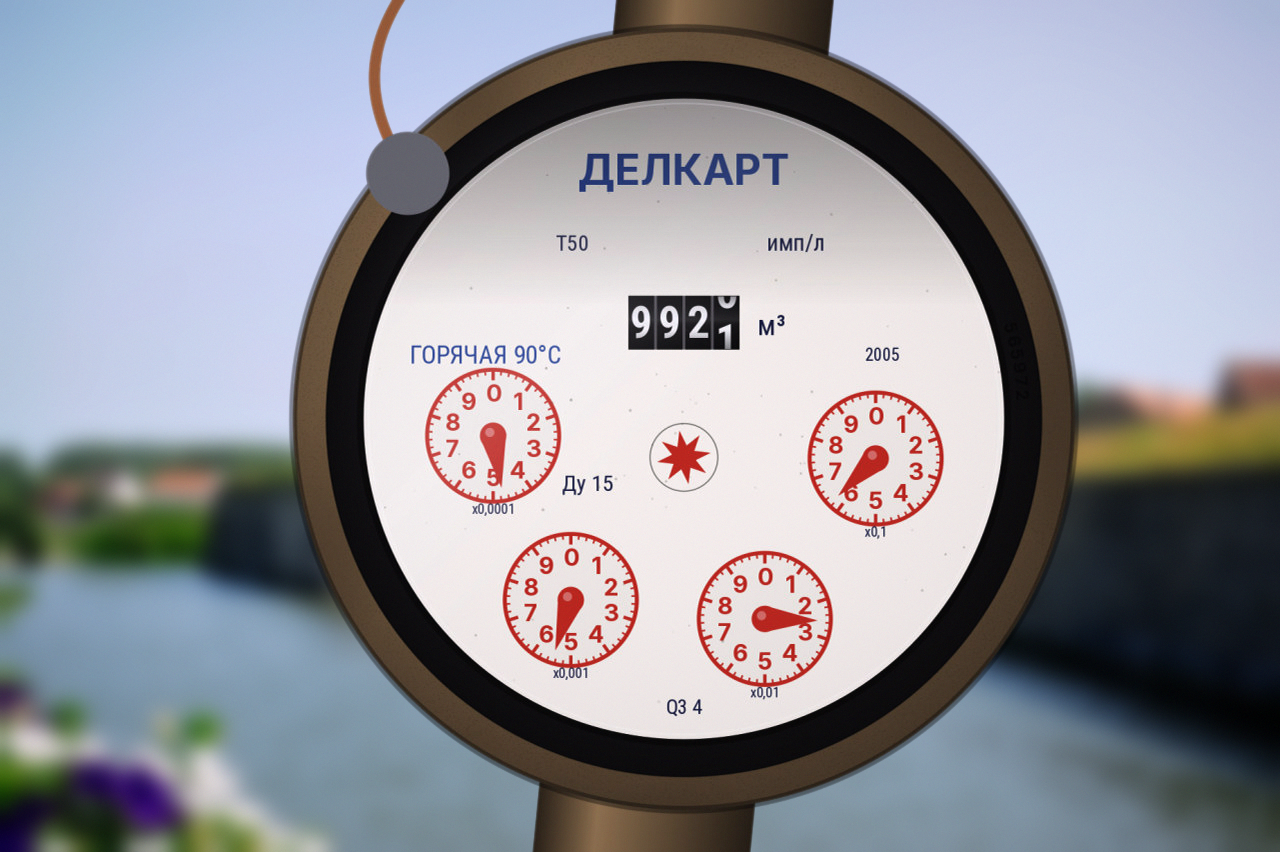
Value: 9920.6254m³
